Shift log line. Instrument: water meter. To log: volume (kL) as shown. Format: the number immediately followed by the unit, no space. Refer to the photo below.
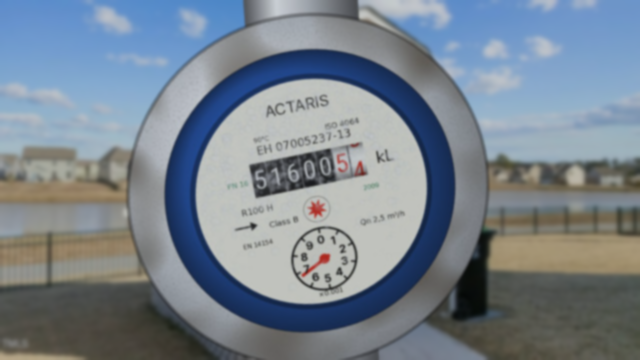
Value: 51600.536kL
